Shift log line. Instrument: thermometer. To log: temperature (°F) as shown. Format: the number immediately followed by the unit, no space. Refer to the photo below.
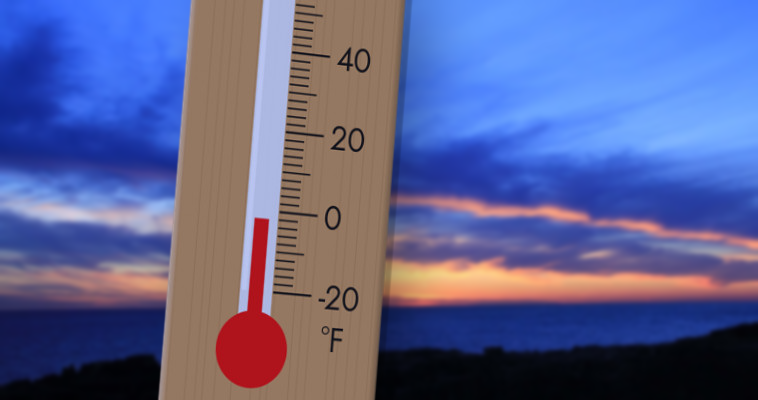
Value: -2°F
